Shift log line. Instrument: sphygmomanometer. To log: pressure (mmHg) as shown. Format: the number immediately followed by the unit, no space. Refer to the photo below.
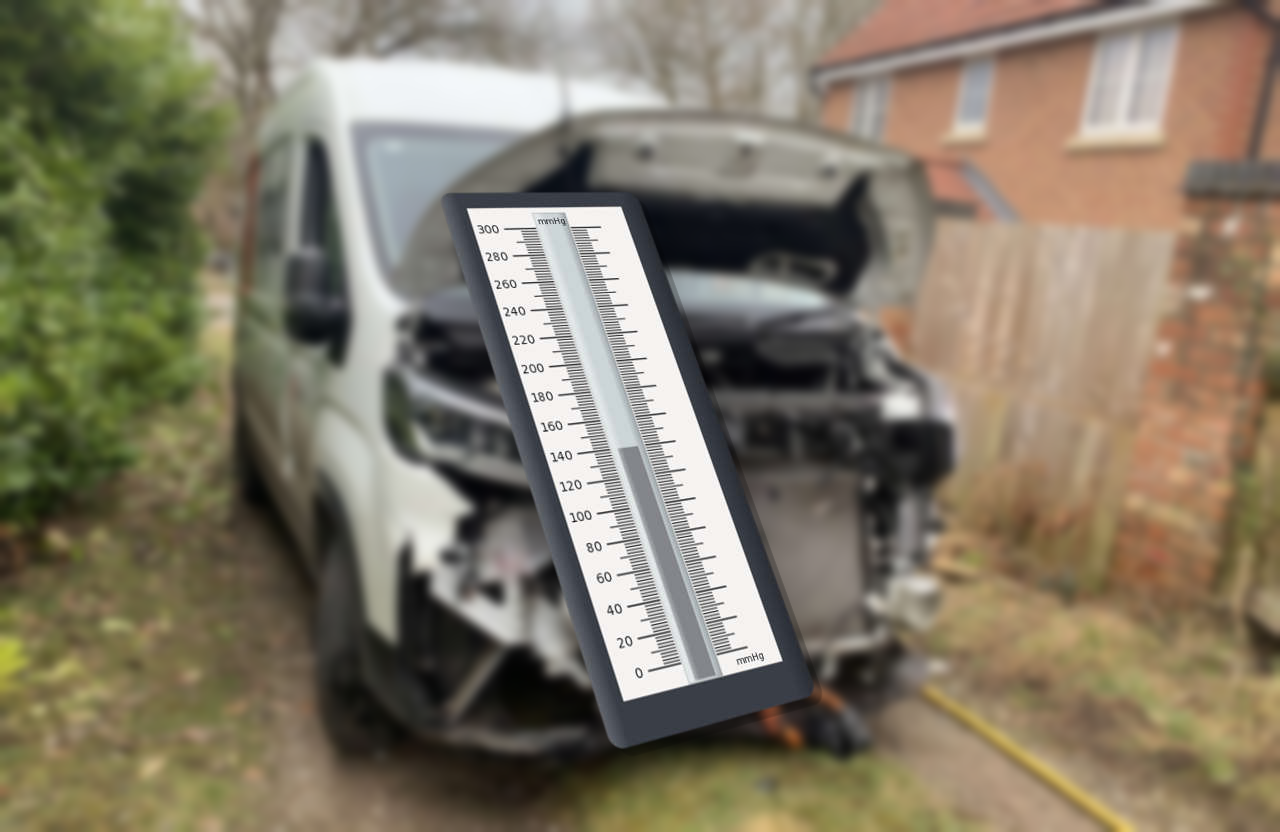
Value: 140mmHg
